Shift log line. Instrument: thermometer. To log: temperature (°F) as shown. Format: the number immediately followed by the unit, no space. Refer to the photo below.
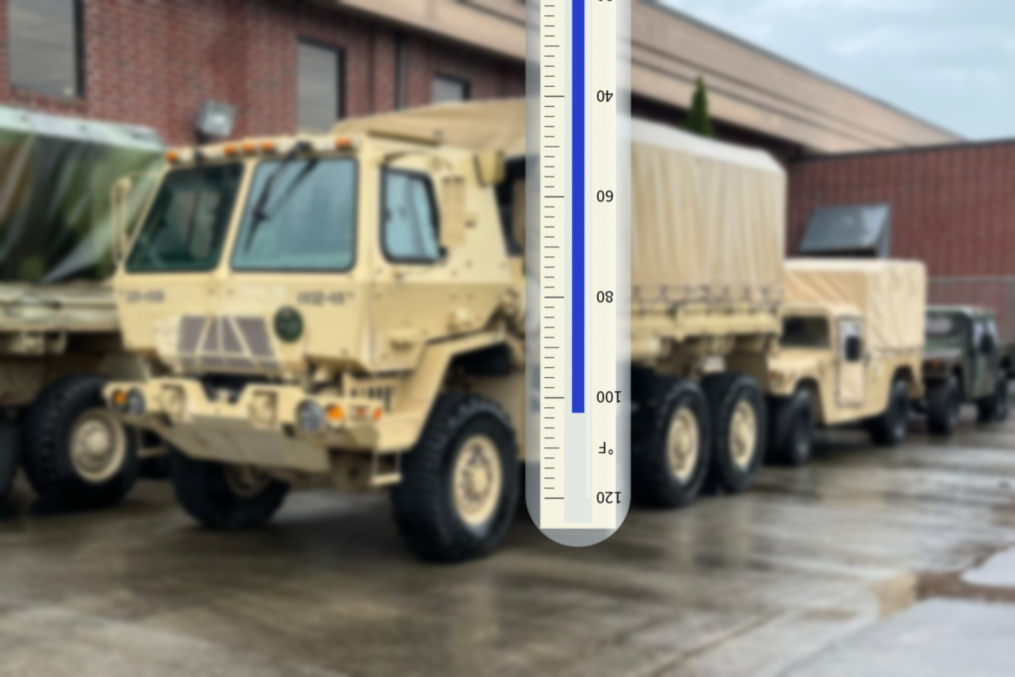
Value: 103°F
